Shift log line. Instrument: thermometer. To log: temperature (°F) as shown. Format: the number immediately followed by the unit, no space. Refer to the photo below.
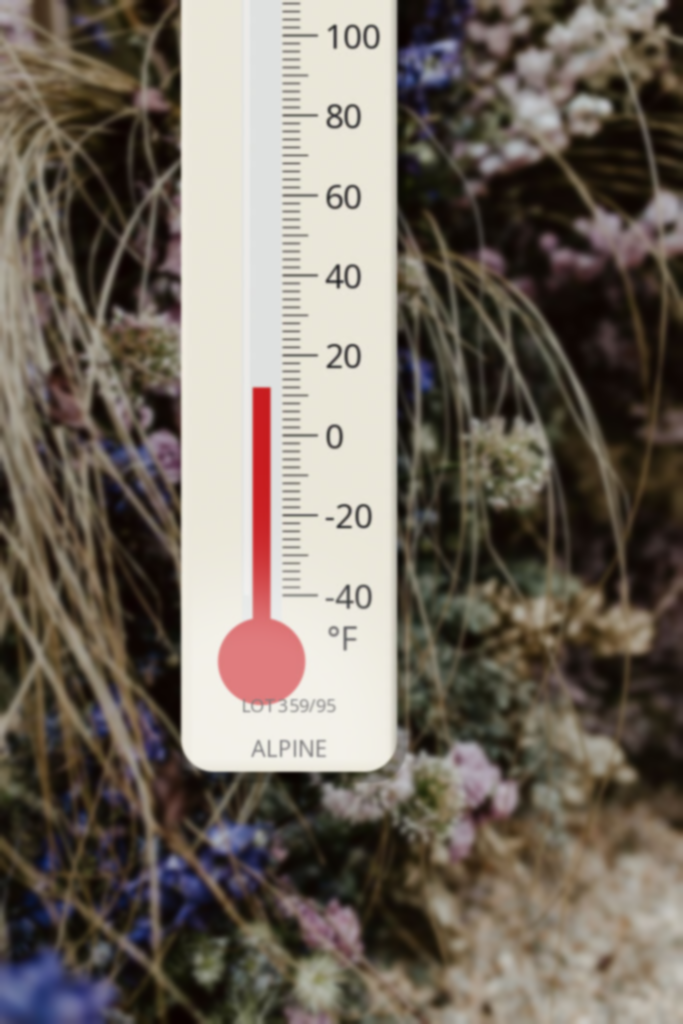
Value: 12°F
